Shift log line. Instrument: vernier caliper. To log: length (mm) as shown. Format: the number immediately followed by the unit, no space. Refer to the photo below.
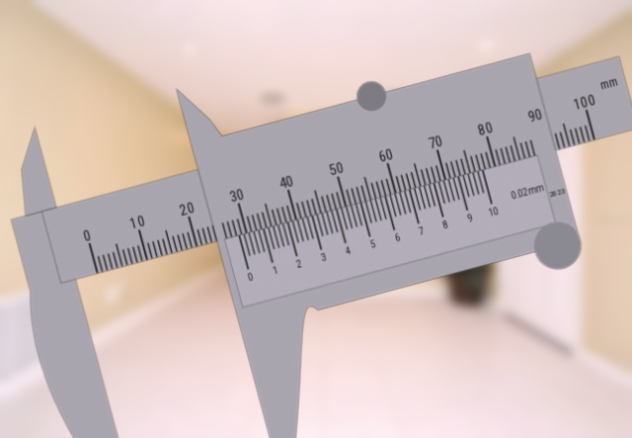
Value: 28.5mm
